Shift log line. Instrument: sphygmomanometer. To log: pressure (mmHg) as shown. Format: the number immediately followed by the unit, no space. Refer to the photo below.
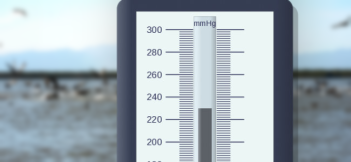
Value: 230mmHg
